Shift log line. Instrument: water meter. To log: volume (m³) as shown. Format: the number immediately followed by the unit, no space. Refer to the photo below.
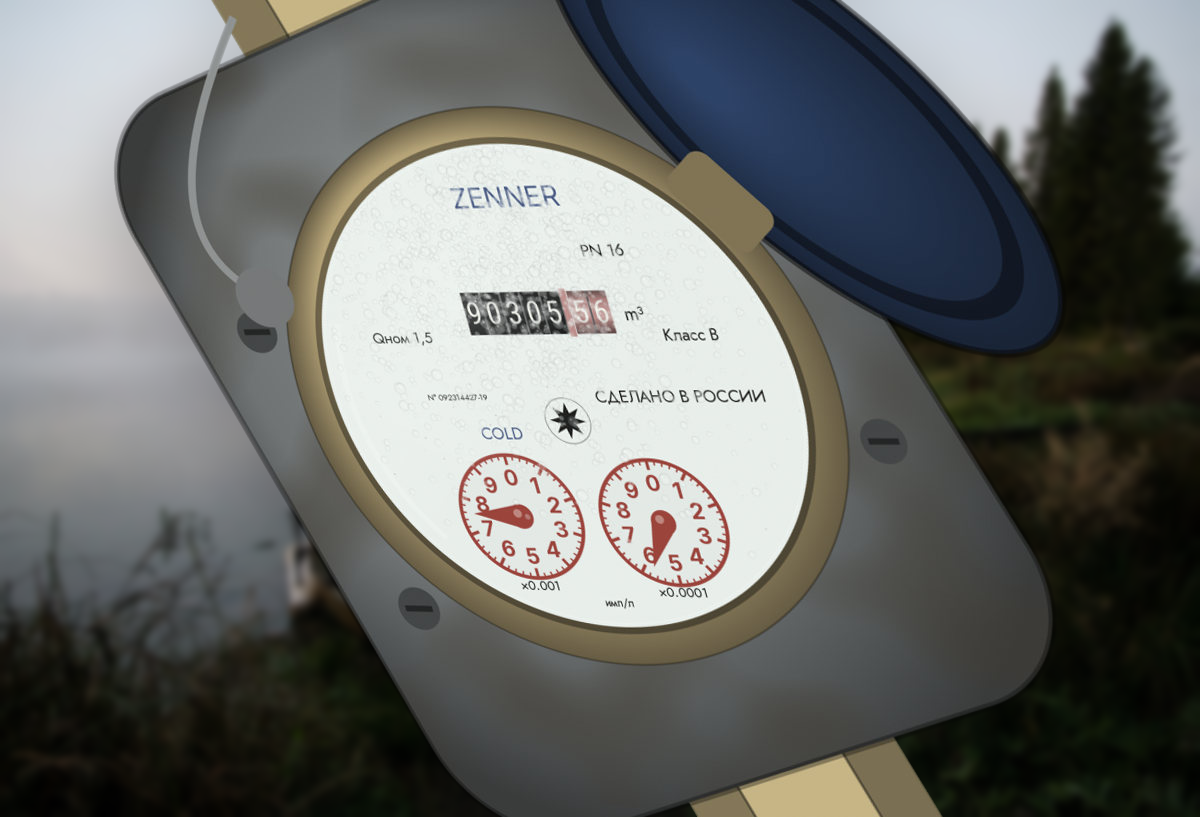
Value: 90305.5675m³
